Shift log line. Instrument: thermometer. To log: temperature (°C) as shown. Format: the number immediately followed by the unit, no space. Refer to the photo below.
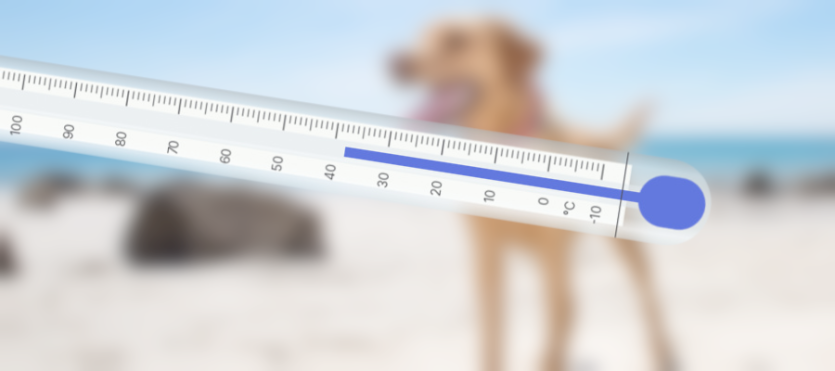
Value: 38°C
